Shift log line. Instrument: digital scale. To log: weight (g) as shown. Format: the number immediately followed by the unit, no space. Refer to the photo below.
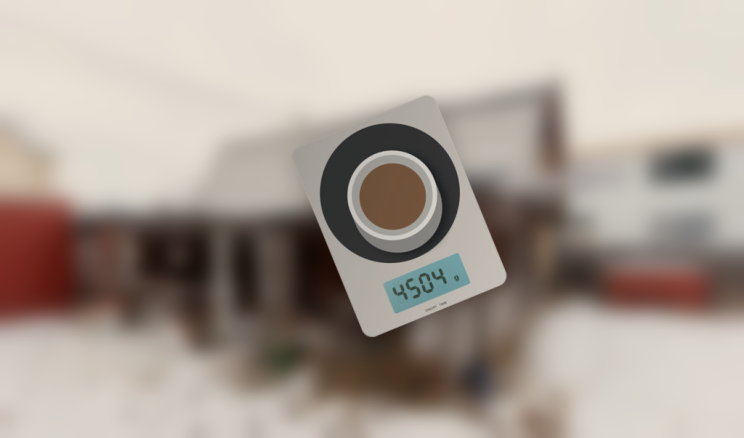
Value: 4504g
